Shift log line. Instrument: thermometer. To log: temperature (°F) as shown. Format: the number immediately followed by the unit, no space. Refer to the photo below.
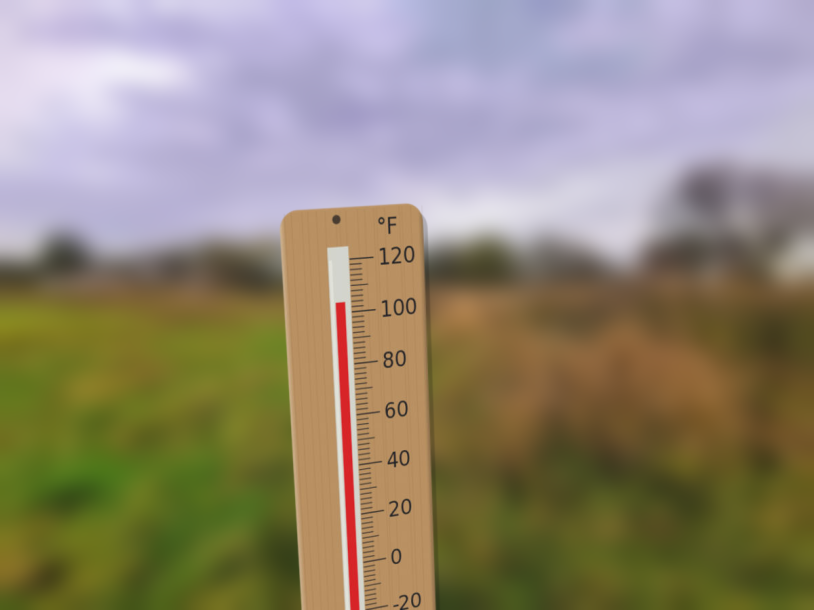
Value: 104°F
